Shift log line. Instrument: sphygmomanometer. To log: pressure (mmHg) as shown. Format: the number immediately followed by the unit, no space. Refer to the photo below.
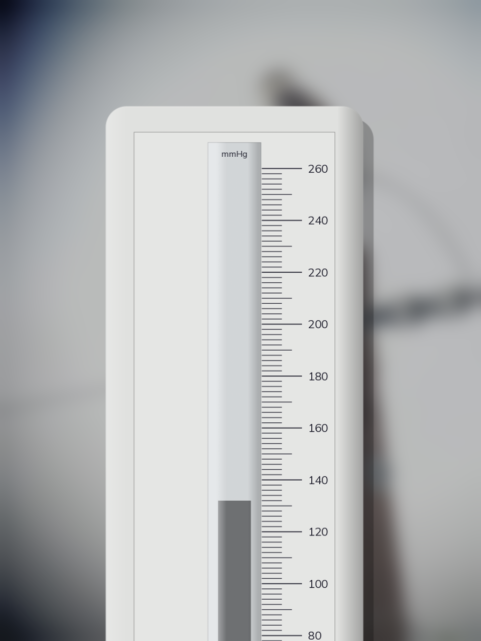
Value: 132mmHg
